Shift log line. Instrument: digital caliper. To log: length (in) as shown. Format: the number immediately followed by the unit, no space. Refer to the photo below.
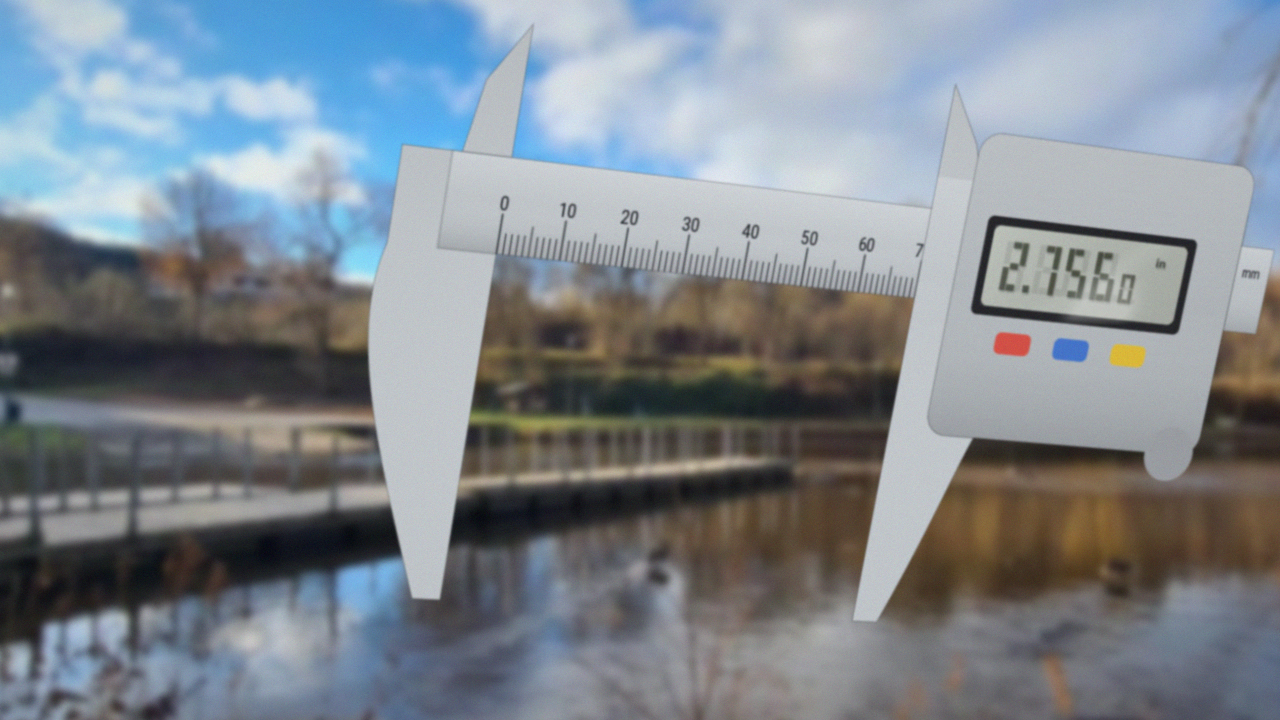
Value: 2.7560in
